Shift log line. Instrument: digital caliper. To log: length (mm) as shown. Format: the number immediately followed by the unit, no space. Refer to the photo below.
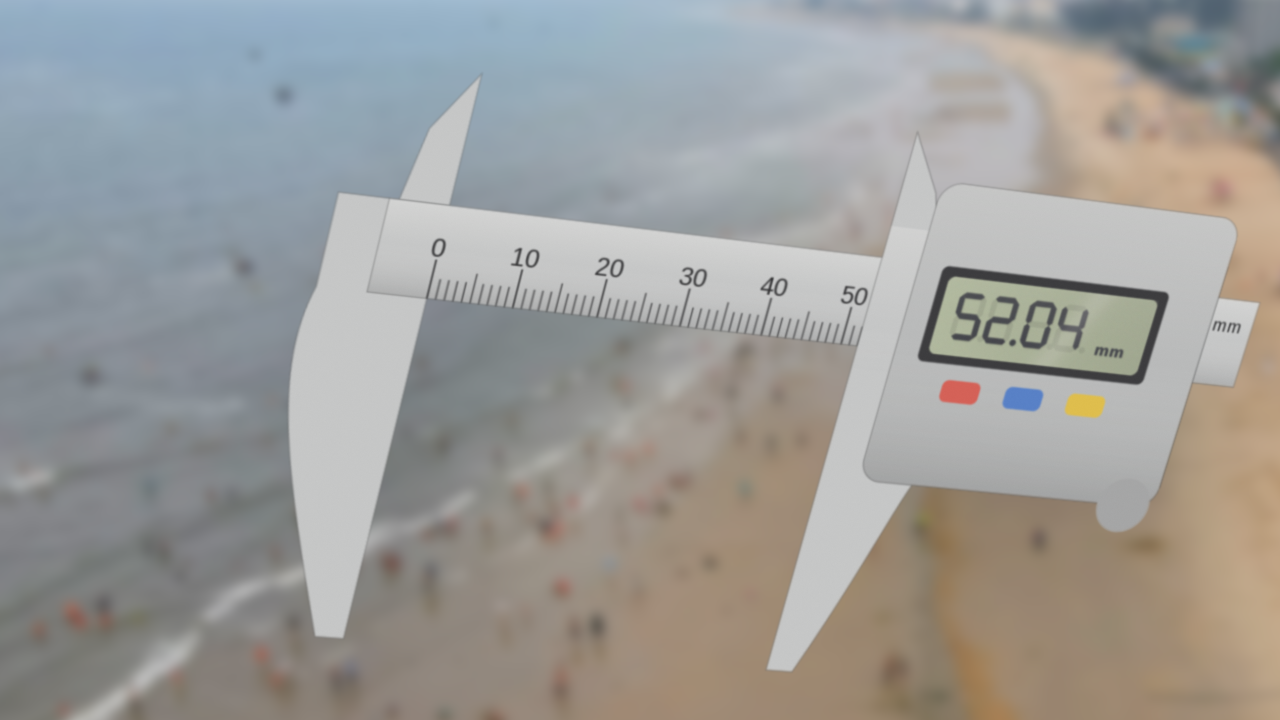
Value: 52.04mm
